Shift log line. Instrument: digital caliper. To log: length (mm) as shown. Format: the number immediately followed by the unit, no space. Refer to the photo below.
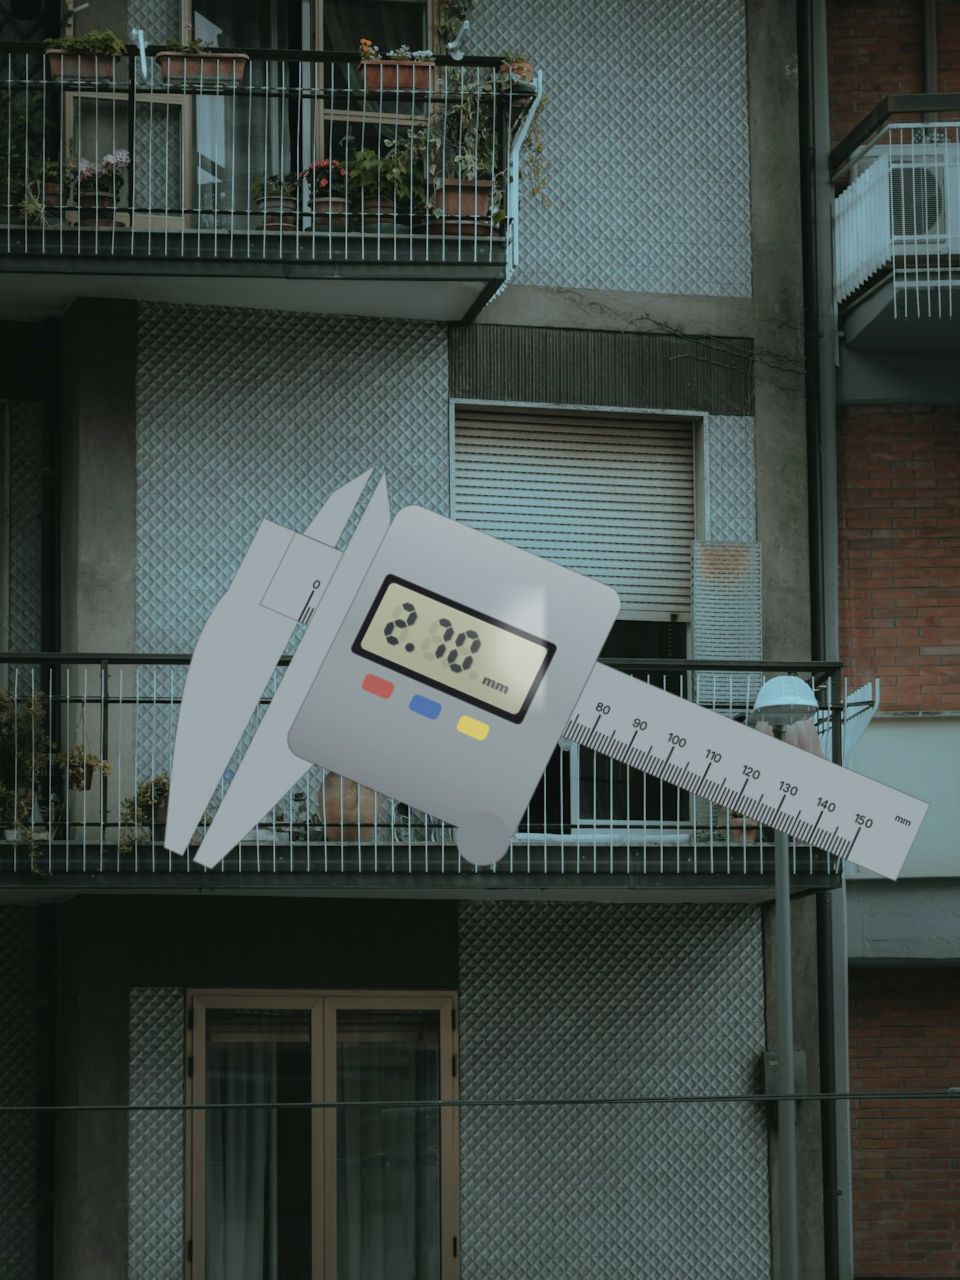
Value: 2.70mm
